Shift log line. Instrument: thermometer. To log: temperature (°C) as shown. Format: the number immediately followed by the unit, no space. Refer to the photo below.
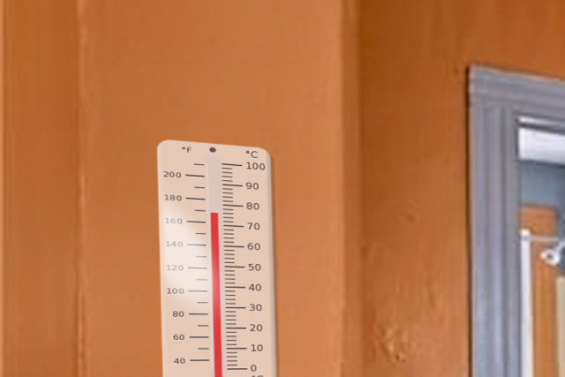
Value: 76°C
